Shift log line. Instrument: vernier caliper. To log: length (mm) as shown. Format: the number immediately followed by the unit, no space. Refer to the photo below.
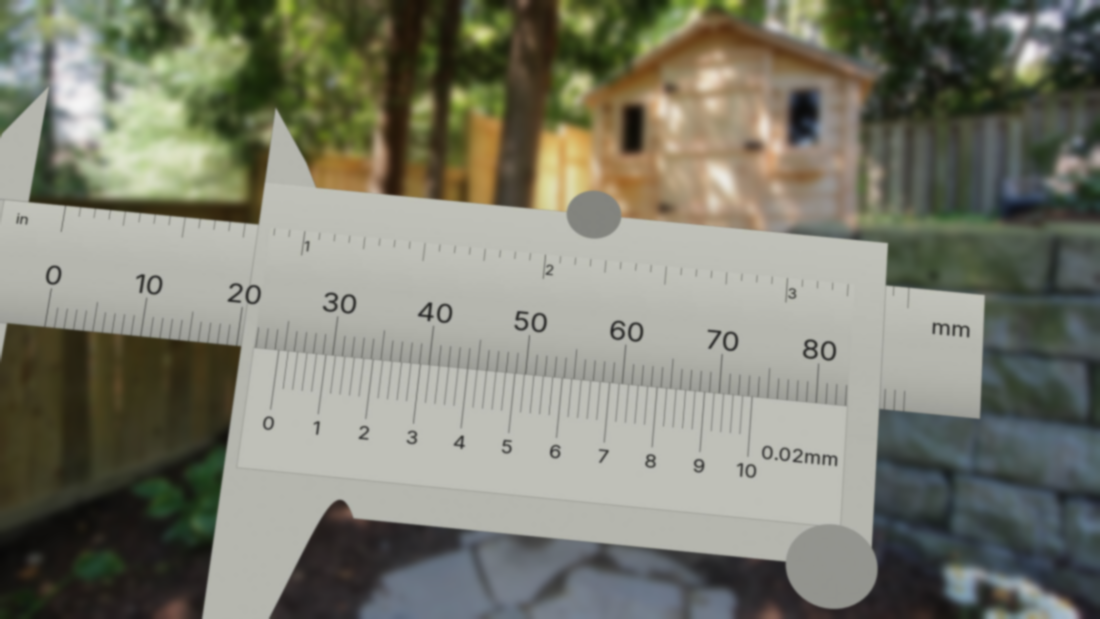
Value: 24.4mm
